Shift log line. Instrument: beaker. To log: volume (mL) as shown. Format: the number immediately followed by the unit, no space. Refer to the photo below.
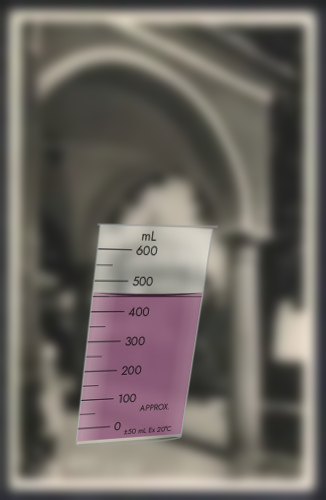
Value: 450mL
